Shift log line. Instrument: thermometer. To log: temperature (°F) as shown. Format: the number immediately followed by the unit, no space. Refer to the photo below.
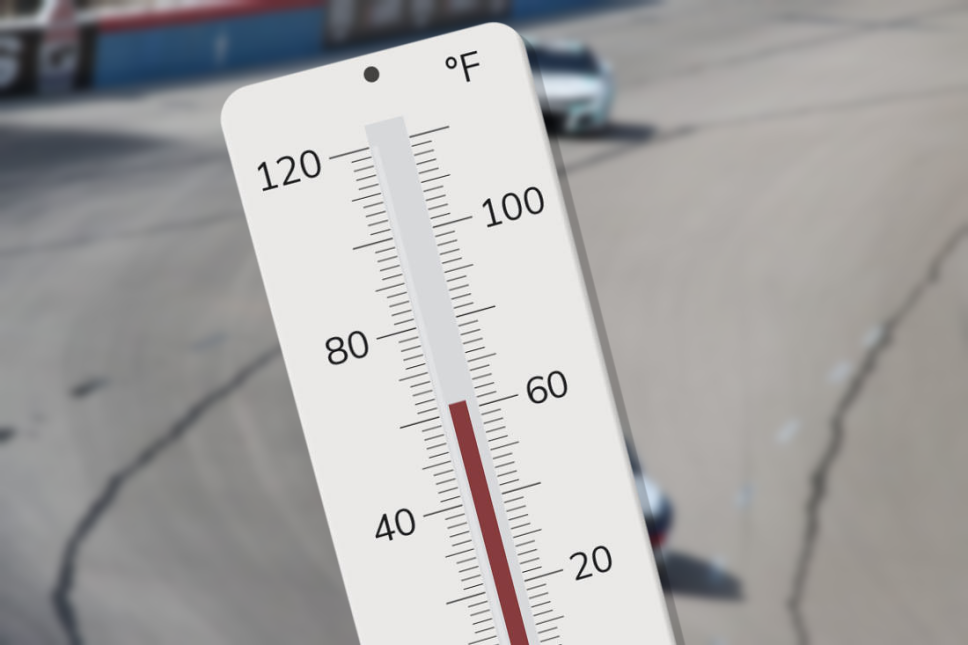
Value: 62°F
